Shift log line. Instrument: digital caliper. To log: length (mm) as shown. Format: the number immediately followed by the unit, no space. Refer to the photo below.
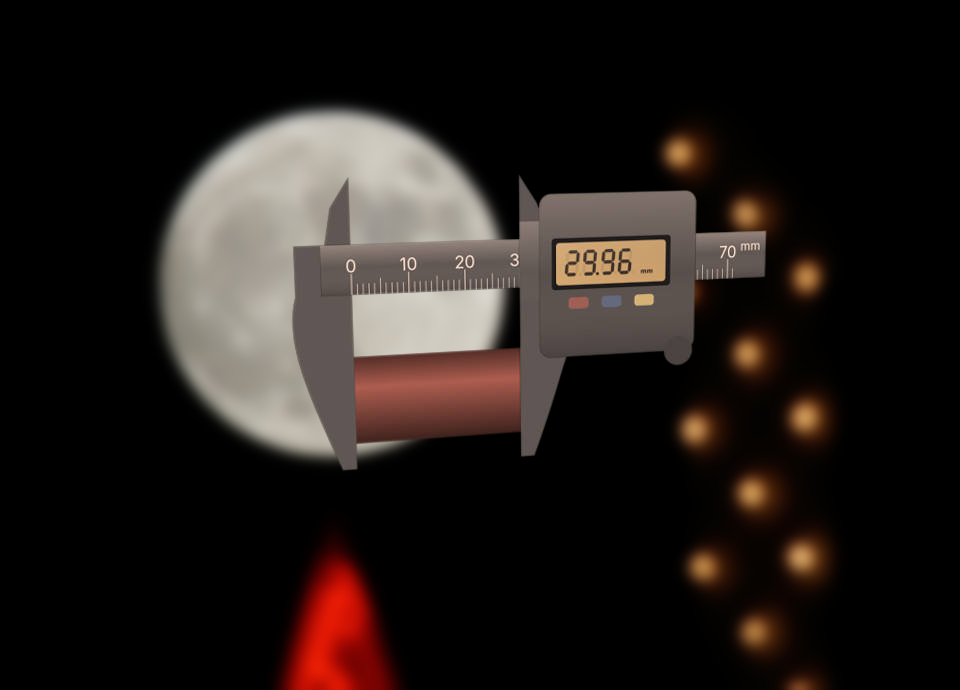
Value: 29.96mm
